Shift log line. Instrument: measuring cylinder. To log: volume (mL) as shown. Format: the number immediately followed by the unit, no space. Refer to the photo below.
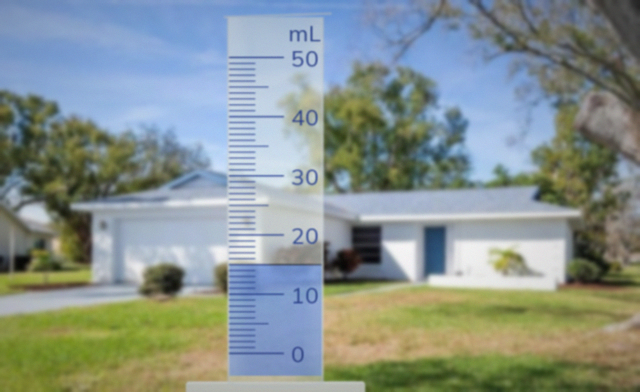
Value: 15mL
